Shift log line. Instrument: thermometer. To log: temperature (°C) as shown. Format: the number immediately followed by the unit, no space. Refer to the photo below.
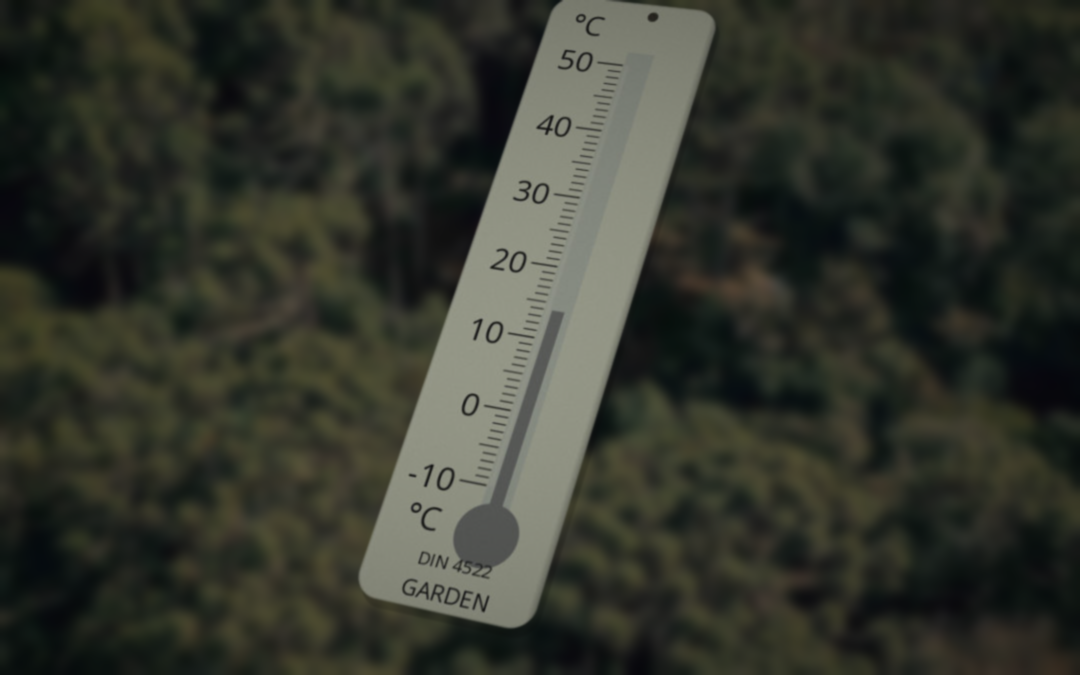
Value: 14°C
